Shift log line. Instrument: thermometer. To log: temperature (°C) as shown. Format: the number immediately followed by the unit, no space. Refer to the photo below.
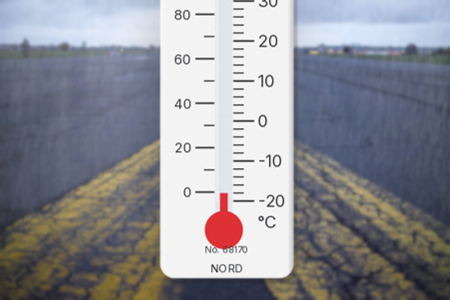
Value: -18°C
